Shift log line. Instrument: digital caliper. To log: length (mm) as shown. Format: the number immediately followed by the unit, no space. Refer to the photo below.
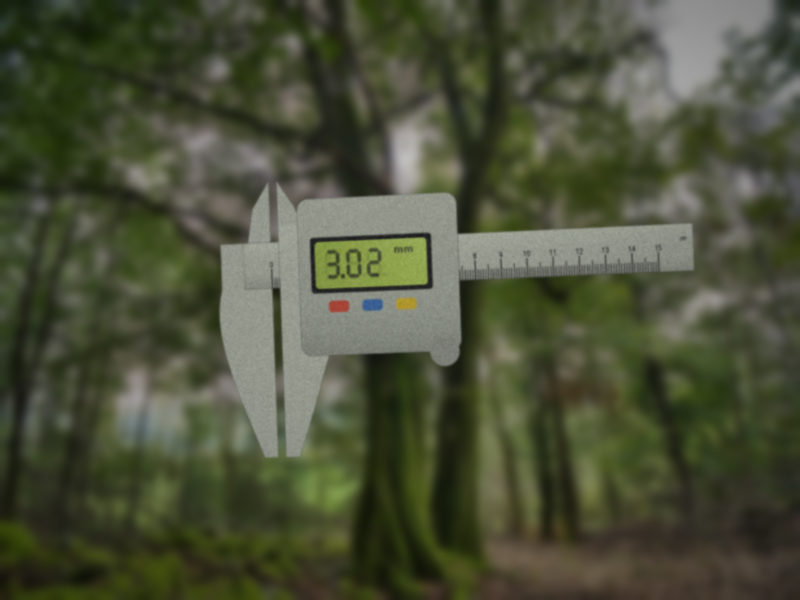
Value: 3.02mm
